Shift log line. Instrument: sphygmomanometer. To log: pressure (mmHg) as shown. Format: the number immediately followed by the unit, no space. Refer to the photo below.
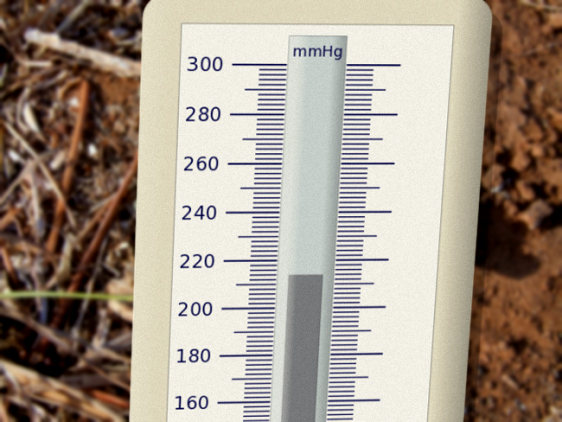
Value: 214mmHg
